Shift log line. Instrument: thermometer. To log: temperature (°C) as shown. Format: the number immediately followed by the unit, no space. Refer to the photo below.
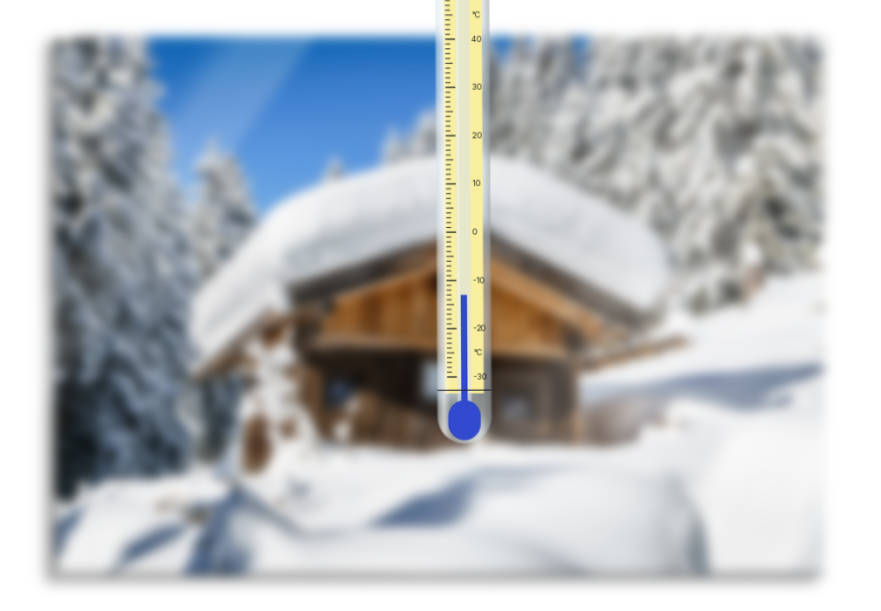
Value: -13°C
